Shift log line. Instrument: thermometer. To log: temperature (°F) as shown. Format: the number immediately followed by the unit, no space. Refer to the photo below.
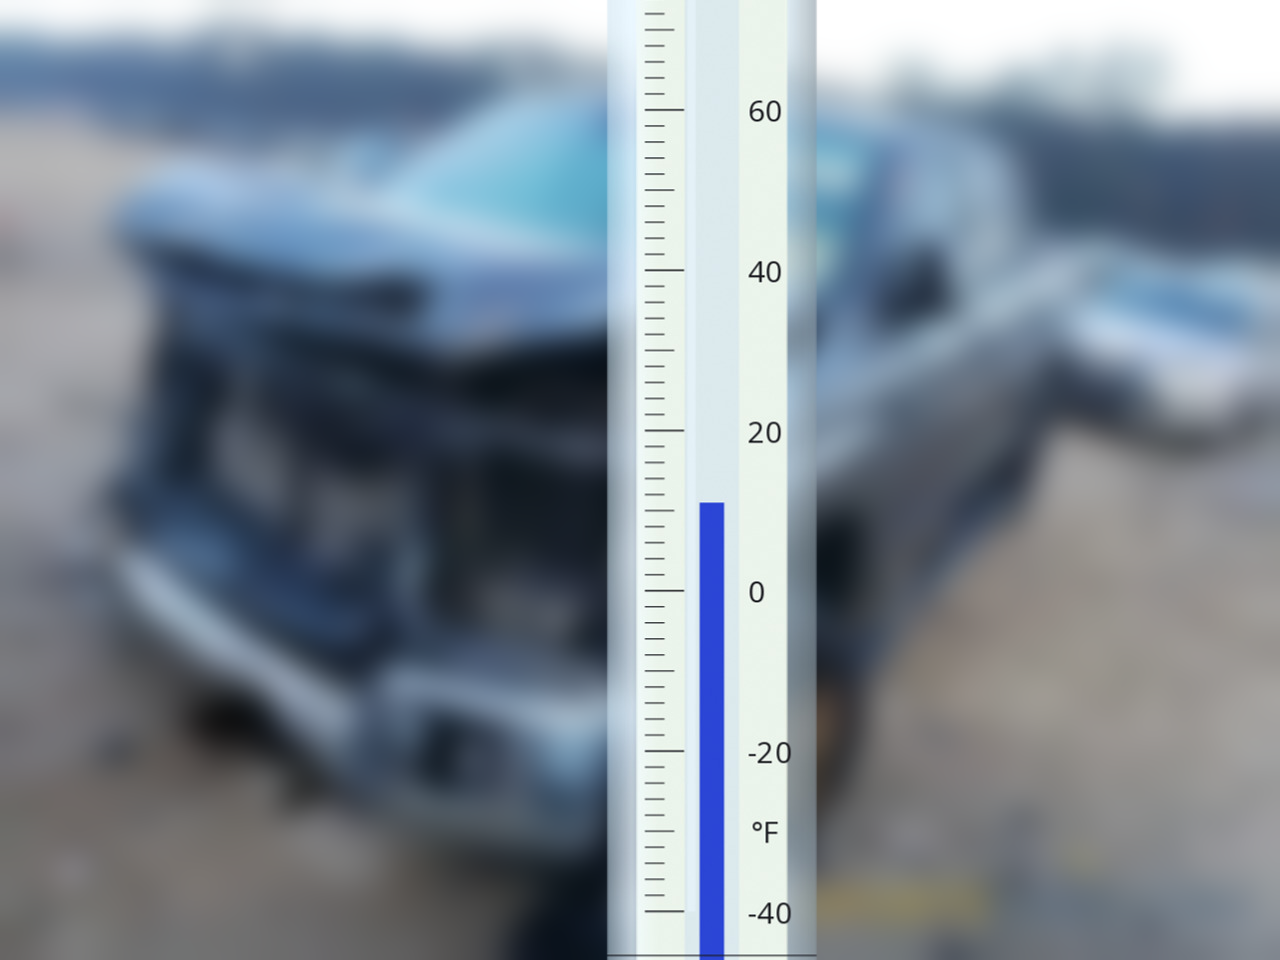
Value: 11°F
